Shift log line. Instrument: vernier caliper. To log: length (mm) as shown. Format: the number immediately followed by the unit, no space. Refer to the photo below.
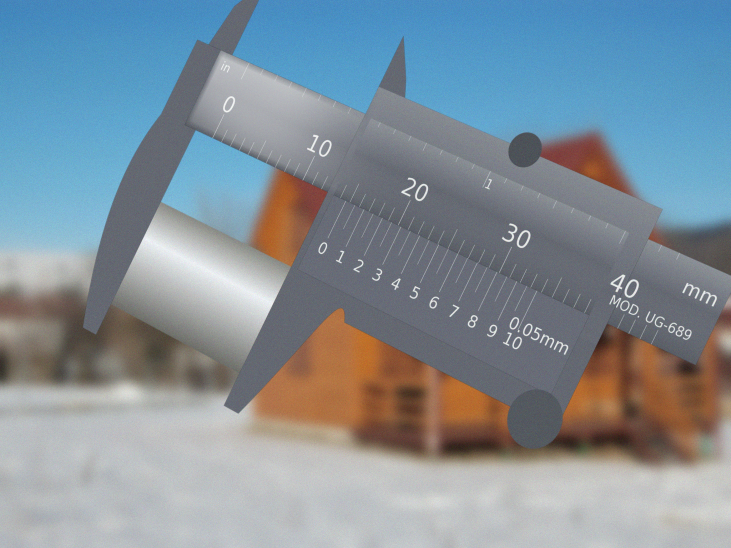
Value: 14.6mm
